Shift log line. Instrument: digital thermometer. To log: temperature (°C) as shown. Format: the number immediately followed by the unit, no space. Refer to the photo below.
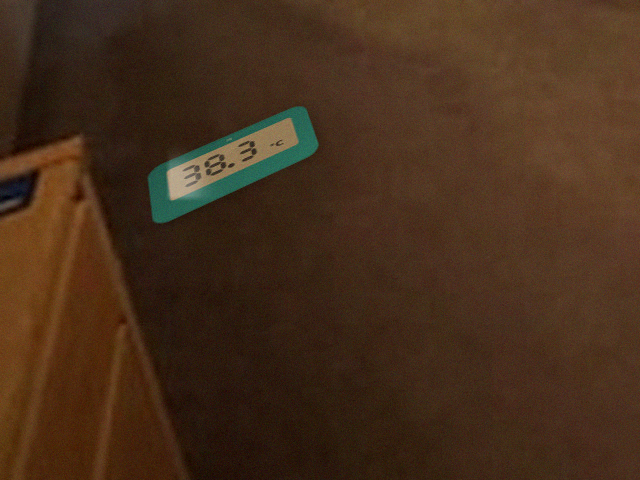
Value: 38.3°C
